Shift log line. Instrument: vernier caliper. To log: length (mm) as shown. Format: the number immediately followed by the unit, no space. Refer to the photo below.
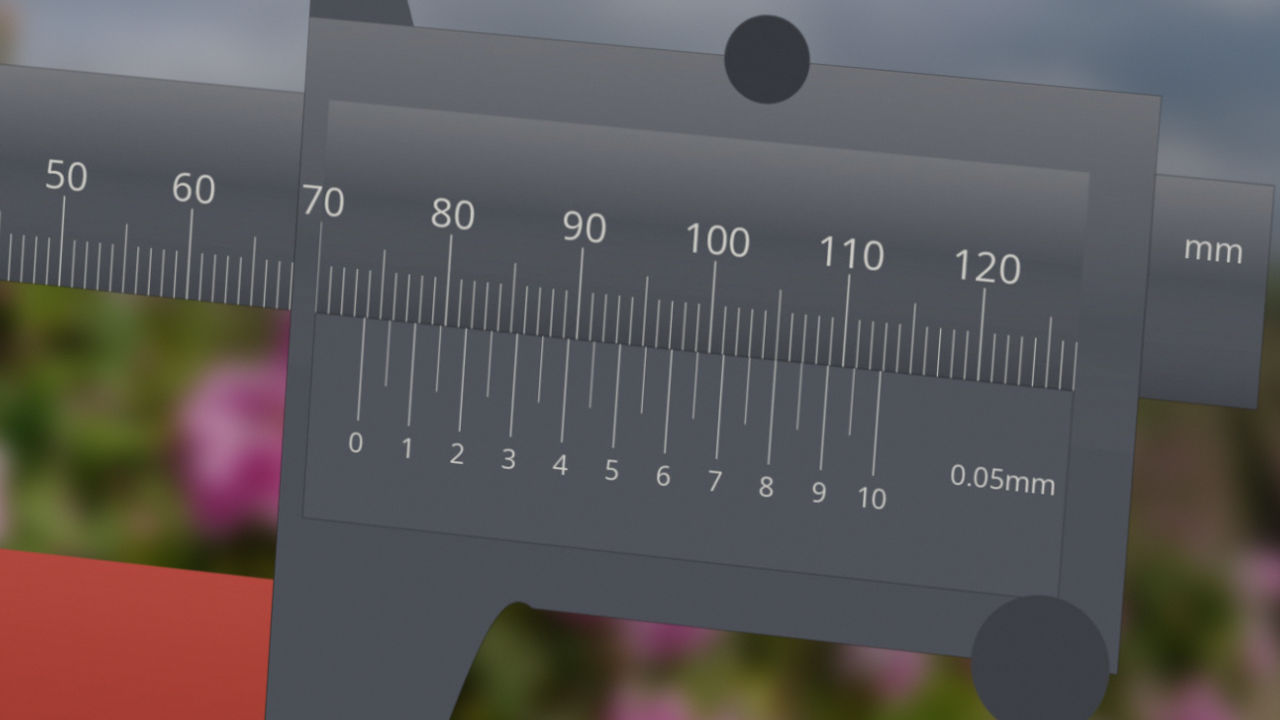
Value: 73.8mm
